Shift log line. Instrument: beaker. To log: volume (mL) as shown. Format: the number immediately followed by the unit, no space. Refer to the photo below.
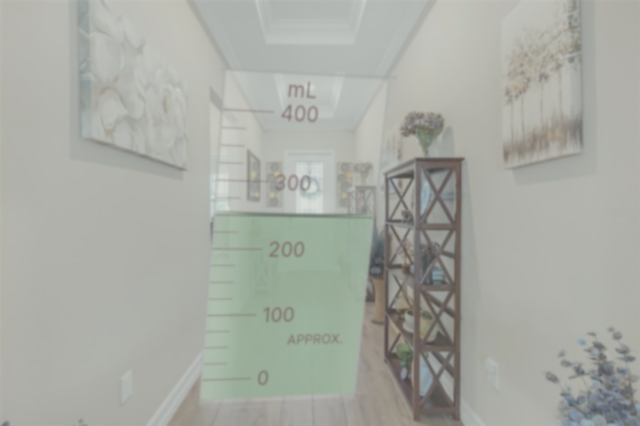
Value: 250mL
